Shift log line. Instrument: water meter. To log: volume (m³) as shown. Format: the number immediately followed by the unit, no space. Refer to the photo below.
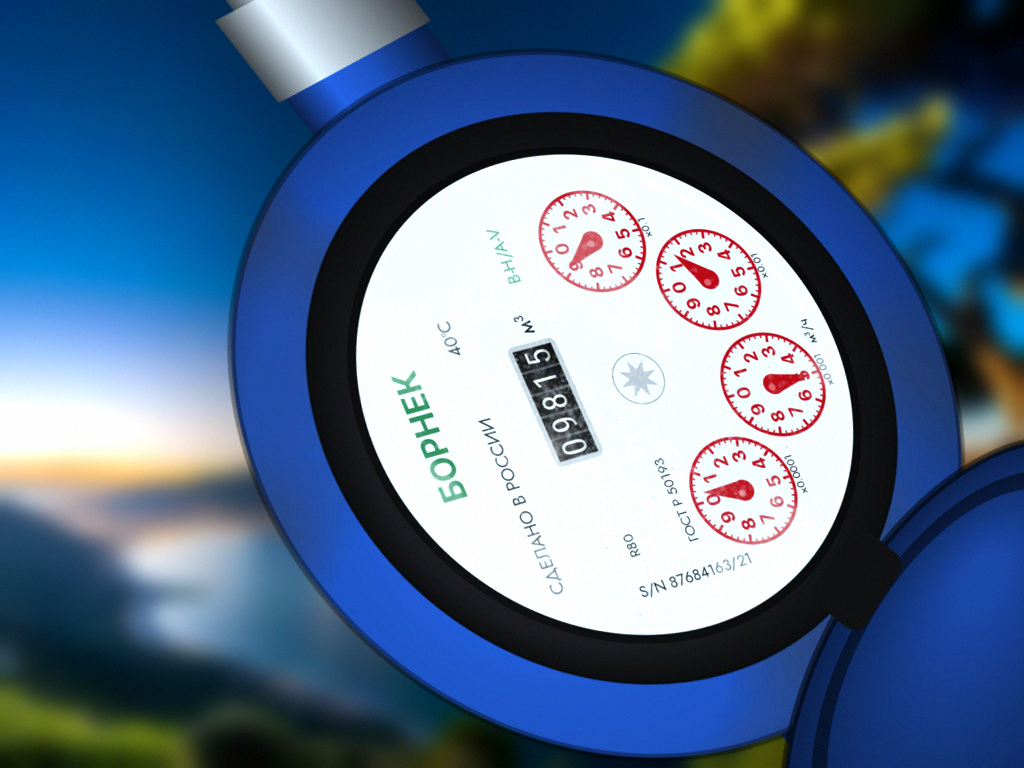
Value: 9814.9150m³
